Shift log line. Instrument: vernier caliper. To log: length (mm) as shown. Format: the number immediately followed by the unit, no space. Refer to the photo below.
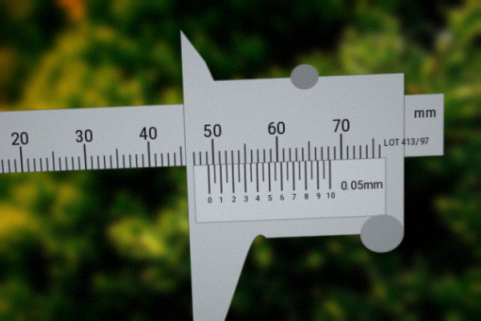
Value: 49.2mm
